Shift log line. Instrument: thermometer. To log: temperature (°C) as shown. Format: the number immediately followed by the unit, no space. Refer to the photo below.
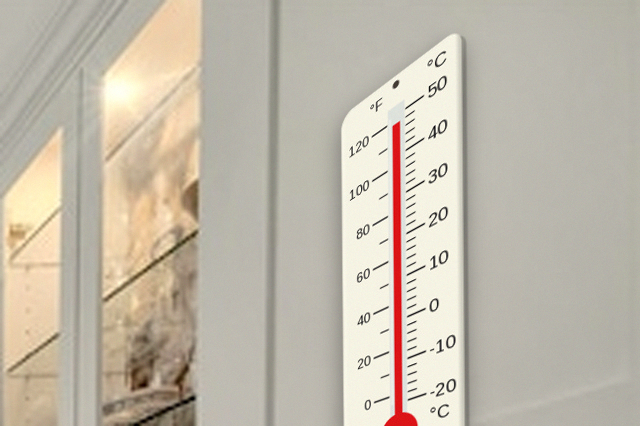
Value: 48°C
